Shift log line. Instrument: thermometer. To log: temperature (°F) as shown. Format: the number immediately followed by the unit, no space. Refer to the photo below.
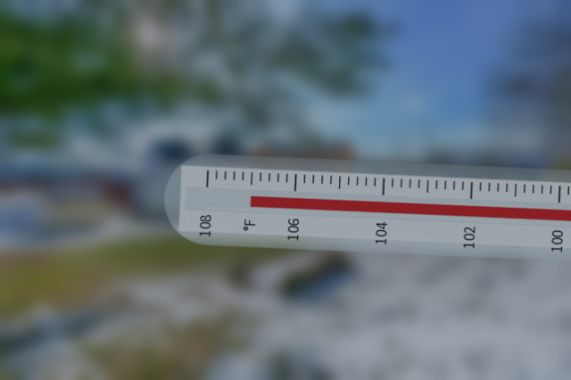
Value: 107°F
